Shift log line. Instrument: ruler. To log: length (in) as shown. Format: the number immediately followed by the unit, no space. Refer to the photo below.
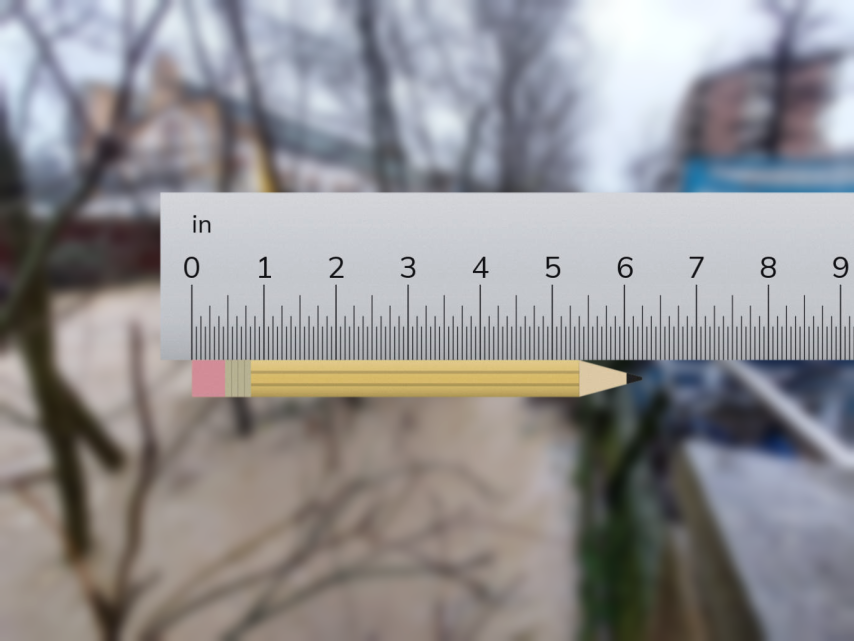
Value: 6.25in
